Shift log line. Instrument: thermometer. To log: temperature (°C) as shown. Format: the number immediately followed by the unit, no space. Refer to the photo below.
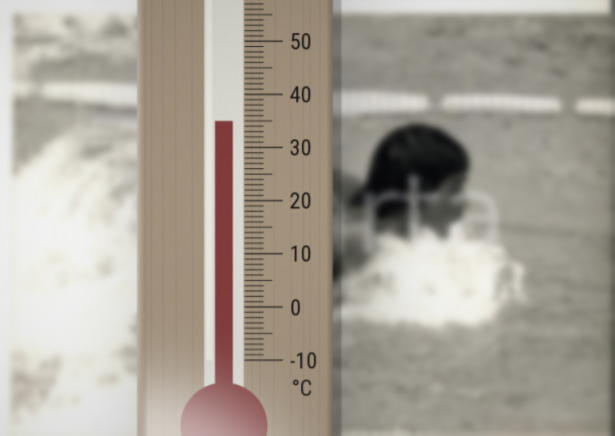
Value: 35°C
